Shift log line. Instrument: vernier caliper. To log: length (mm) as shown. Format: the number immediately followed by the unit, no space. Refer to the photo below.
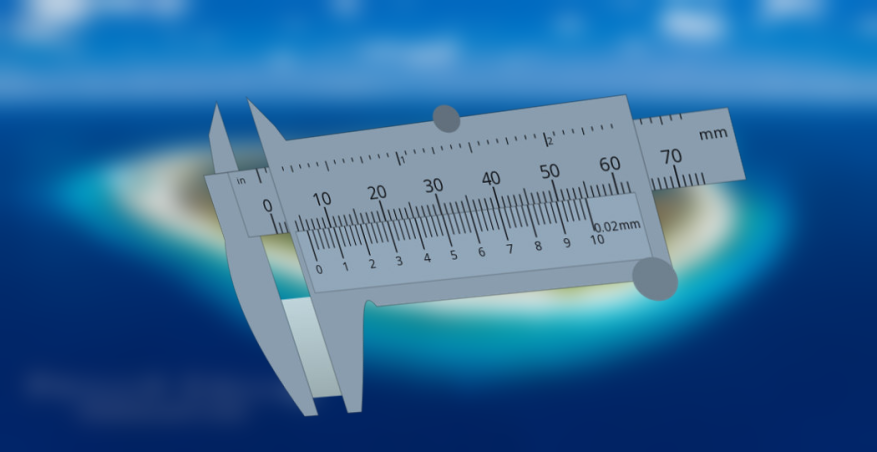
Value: 5.6mm
